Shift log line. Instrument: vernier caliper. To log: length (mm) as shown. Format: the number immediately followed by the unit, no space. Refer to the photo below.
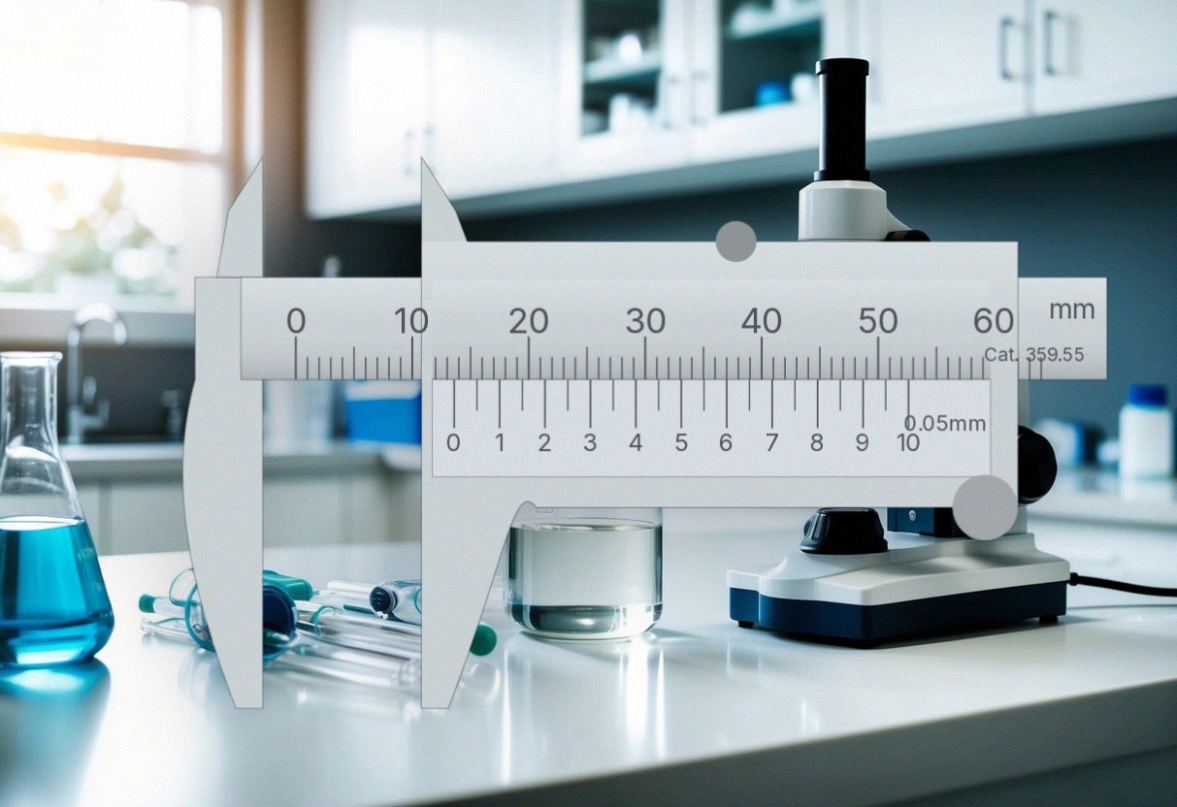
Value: 13.6mm
